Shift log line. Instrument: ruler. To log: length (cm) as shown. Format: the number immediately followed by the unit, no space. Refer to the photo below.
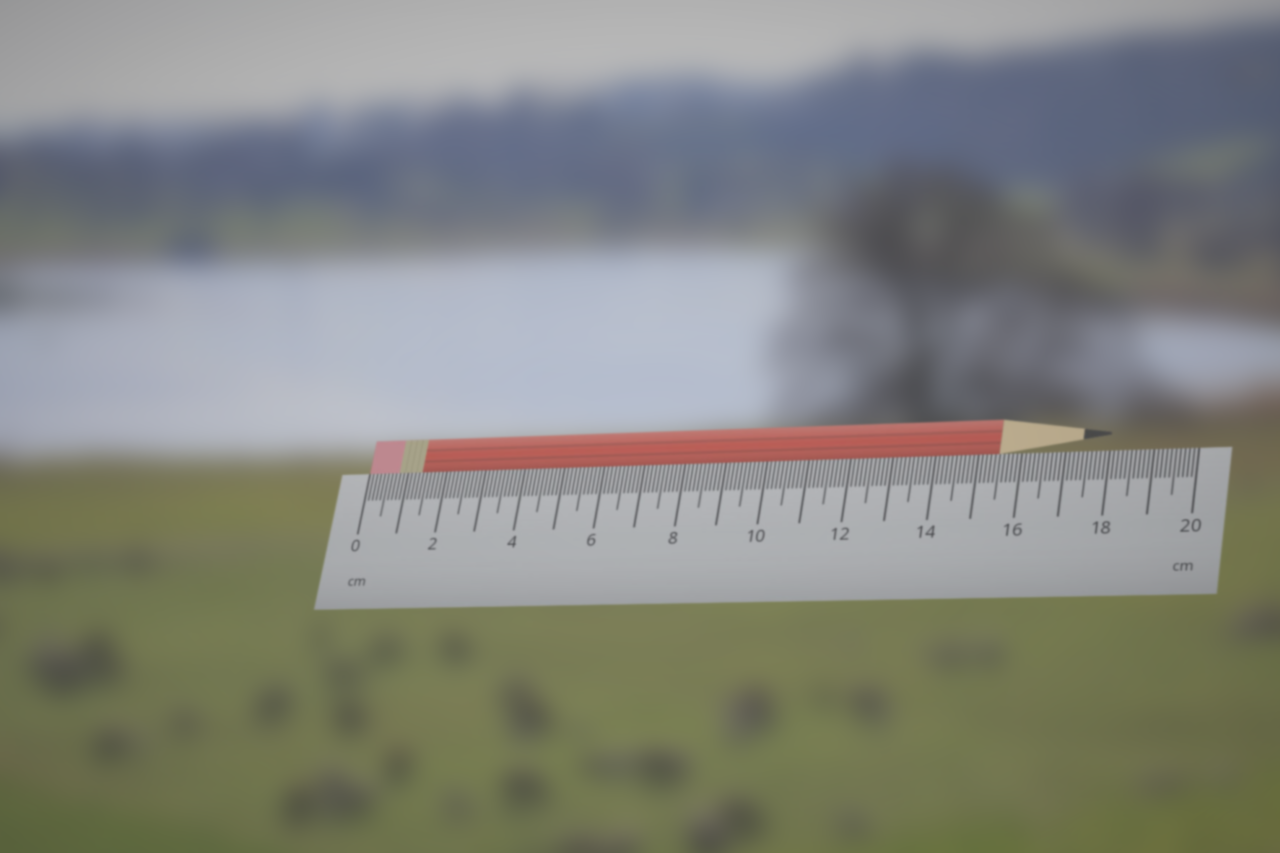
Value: 18cm
